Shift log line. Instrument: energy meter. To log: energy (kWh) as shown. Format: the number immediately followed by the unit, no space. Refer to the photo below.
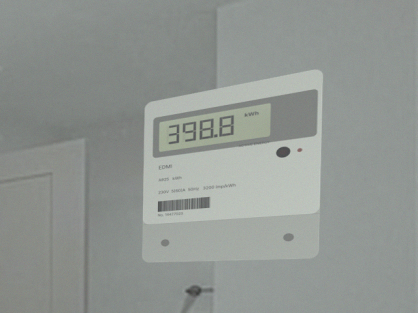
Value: 398.8kWh
